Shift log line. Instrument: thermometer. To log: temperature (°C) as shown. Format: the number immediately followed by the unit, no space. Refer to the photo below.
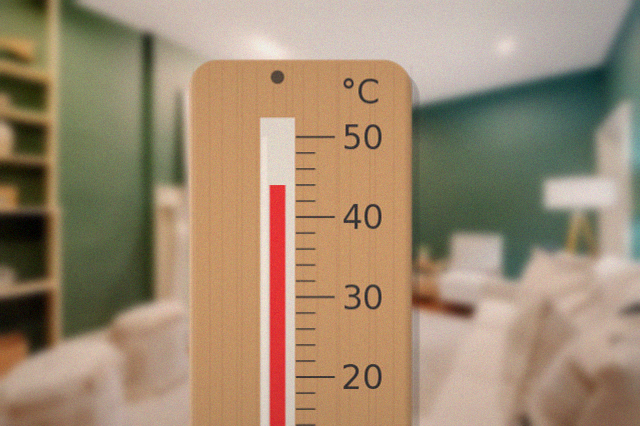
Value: 44°C
